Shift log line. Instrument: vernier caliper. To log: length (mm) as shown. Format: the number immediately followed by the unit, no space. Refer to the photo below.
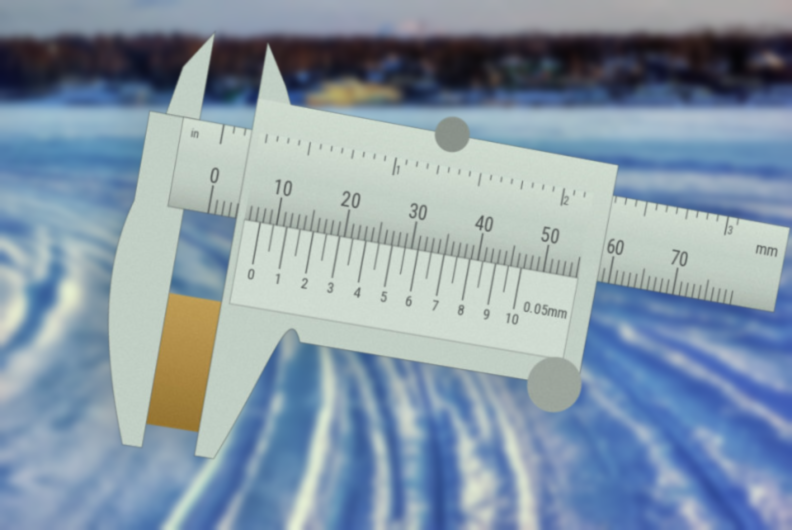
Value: 7.6mm
